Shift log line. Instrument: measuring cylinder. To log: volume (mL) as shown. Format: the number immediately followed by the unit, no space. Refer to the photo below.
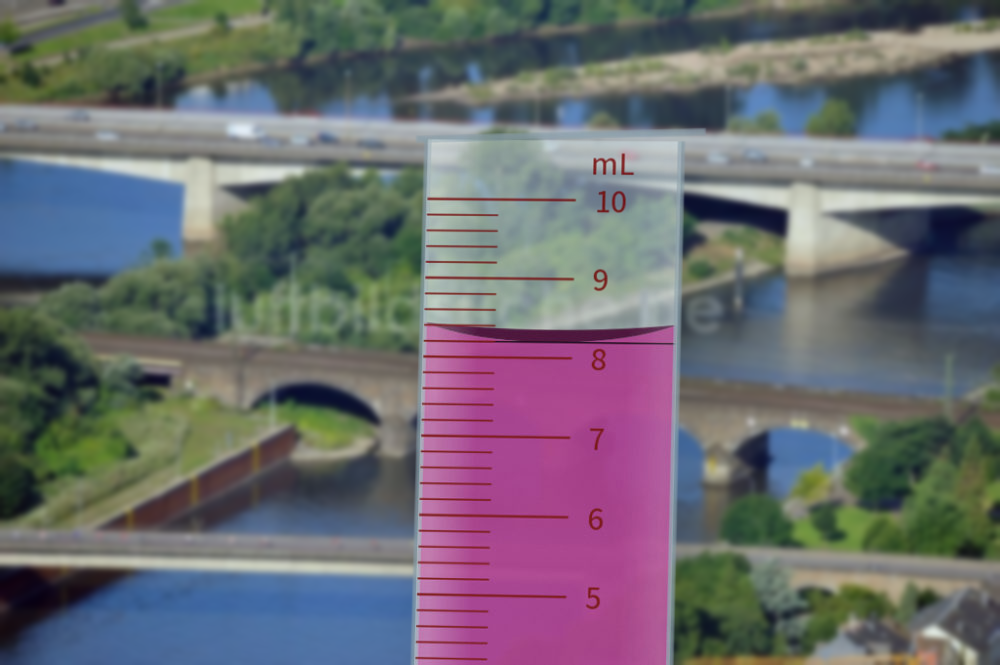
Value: 8.2mL
